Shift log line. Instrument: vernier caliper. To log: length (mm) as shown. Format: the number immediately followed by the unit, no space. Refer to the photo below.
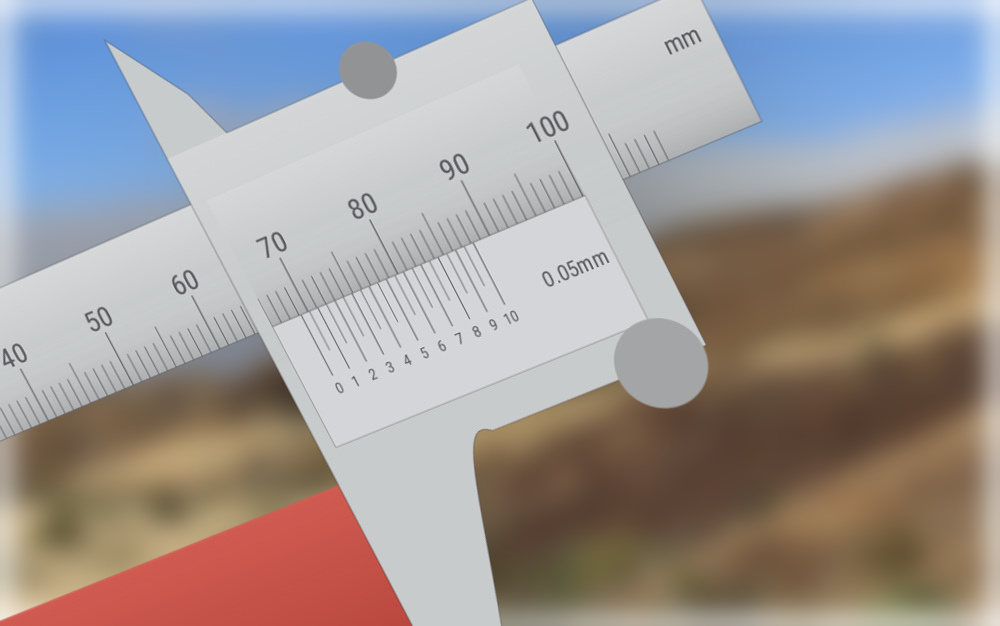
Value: 69.2mm
